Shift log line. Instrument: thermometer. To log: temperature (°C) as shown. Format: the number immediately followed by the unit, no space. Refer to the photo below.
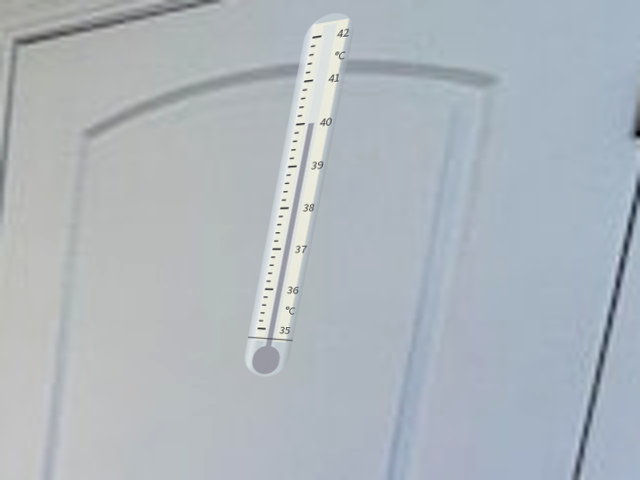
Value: 40°C
